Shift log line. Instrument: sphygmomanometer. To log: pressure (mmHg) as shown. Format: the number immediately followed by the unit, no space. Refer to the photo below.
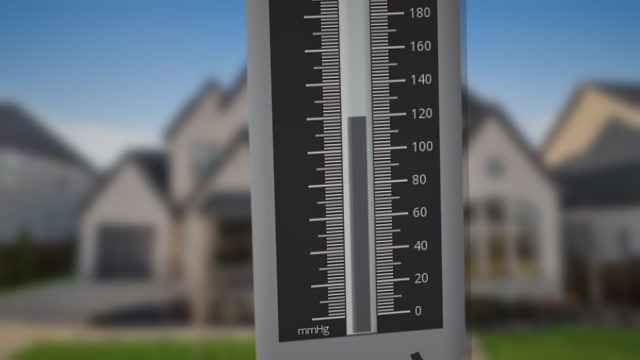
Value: 120mmHg
